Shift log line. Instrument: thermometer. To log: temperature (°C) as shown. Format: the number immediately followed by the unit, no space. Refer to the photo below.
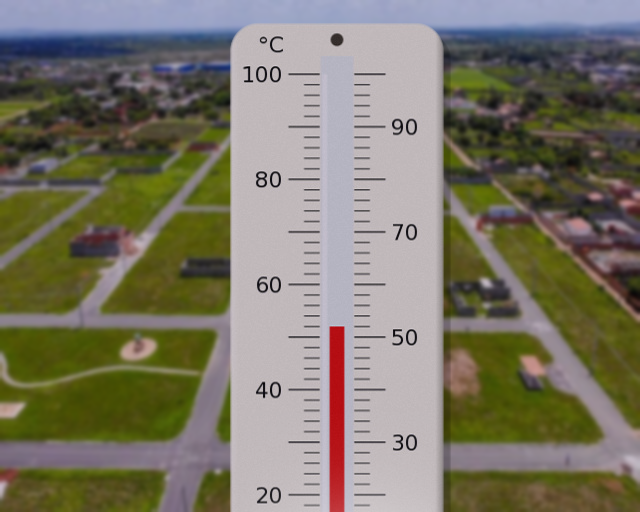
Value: 52°C
